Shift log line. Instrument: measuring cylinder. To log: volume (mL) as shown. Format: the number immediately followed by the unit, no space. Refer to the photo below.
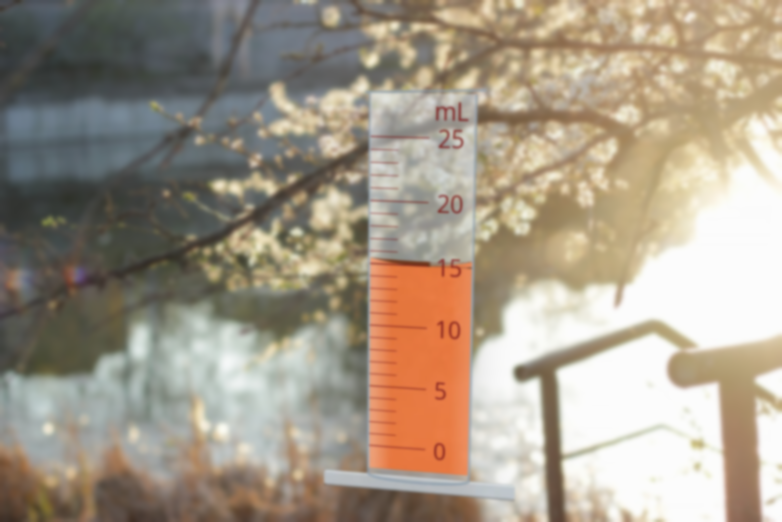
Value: 15mL
